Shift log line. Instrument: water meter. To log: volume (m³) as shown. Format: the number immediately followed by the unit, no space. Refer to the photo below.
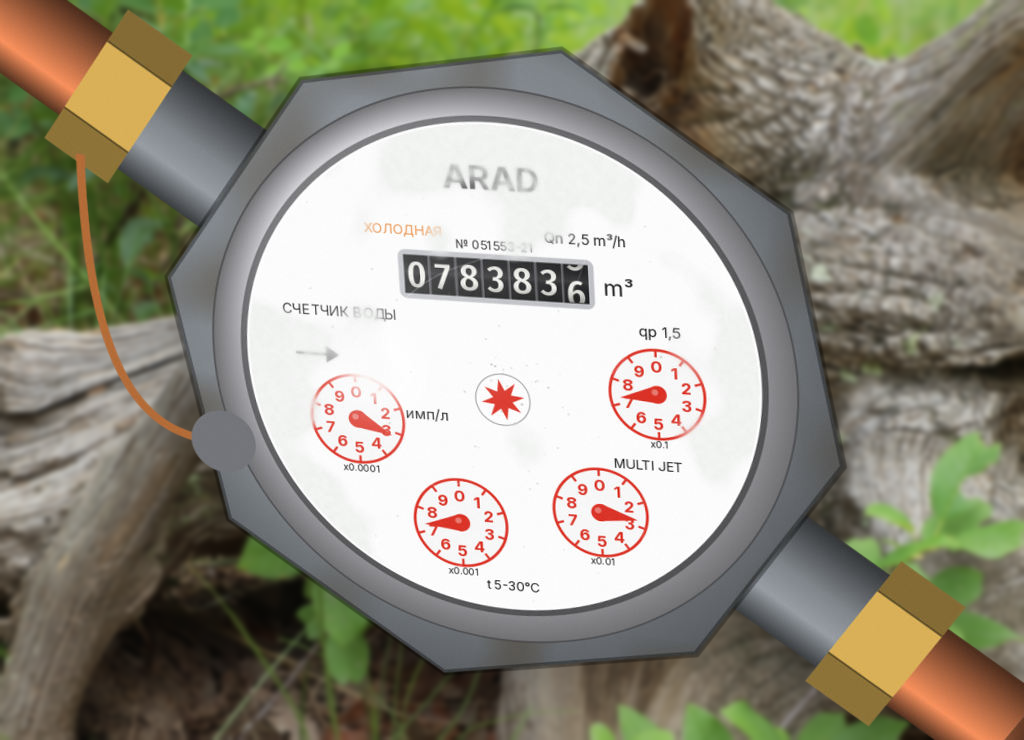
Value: 783835.7273m³
